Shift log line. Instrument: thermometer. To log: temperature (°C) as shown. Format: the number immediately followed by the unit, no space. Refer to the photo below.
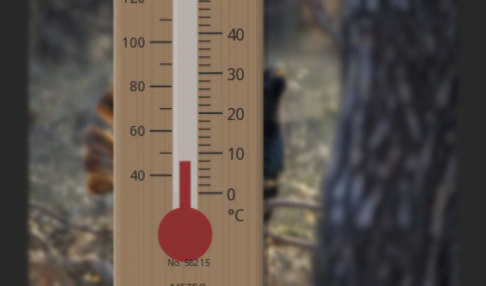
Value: 8°C
